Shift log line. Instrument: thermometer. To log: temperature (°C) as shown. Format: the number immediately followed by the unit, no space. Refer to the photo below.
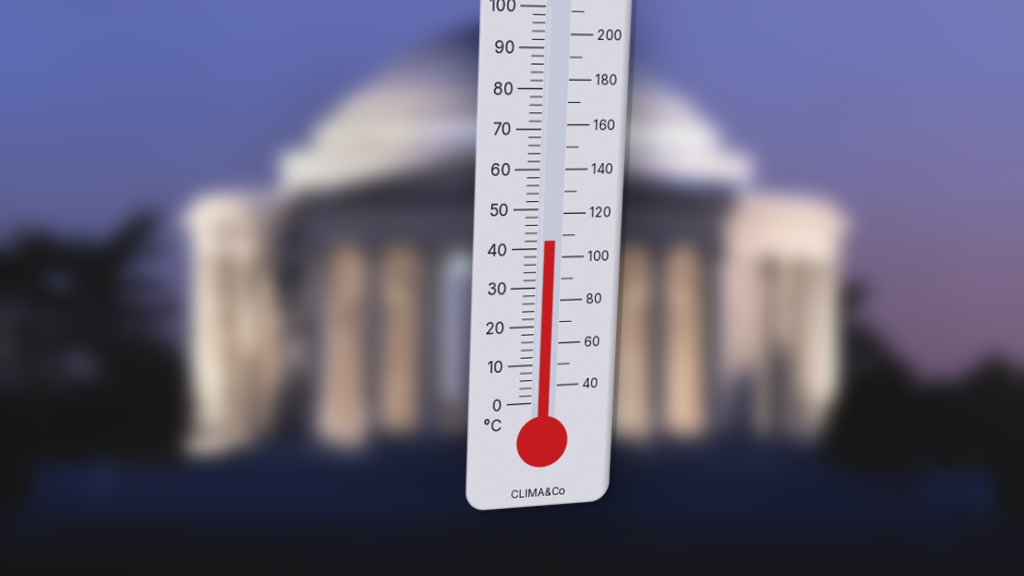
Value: 42°C
